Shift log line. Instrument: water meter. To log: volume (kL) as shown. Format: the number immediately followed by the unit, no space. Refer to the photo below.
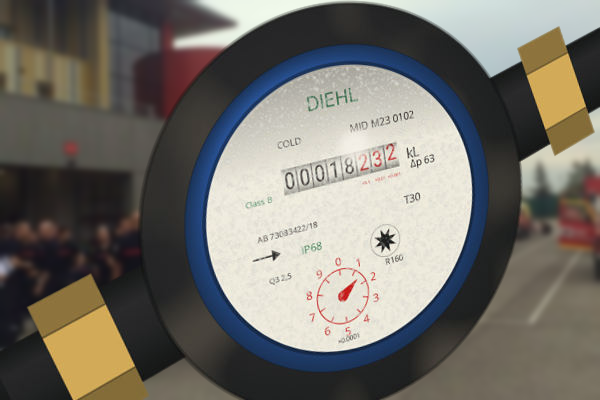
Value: 18.2321kL
